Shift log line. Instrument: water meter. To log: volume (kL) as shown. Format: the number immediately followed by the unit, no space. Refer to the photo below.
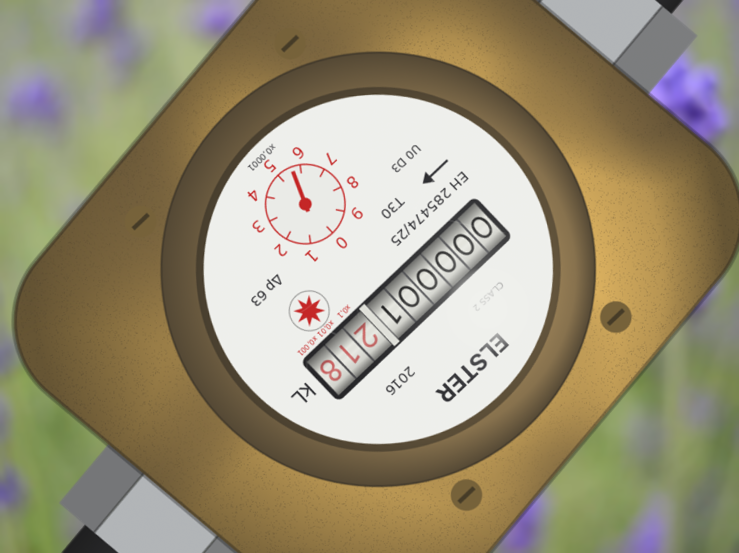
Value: 1.2185kL
